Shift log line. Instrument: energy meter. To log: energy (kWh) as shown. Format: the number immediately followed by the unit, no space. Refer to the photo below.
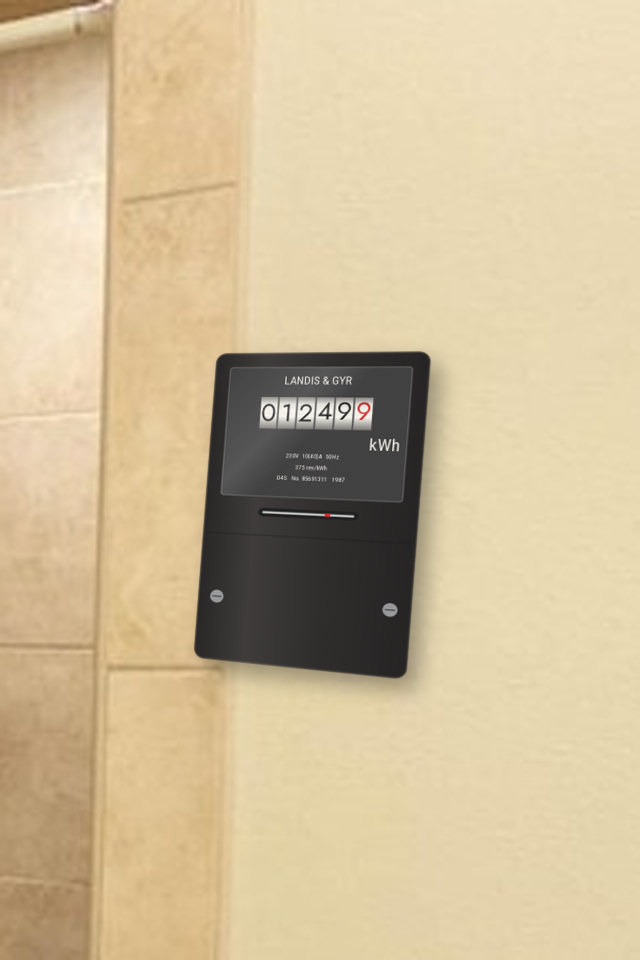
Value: 1249.9kWh
